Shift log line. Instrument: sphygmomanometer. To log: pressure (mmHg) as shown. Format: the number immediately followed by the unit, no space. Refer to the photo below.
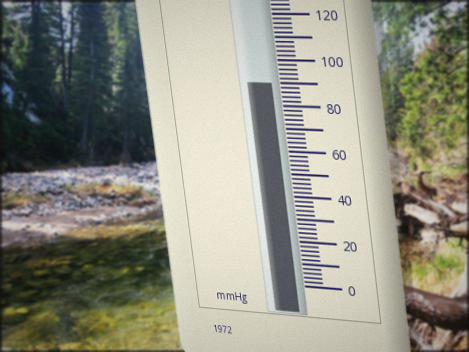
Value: 90mmHg
